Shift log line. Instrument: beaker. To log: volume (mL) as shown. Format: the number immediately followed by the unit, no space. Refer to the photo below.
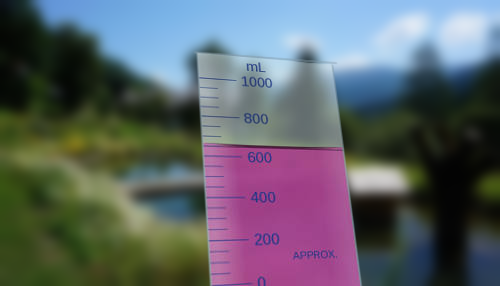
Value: 650mL
